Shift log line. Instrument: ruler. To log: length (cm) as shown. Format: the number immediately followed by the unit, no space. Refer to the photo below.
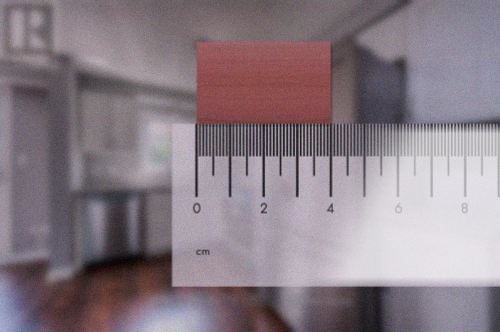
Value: 4cm
